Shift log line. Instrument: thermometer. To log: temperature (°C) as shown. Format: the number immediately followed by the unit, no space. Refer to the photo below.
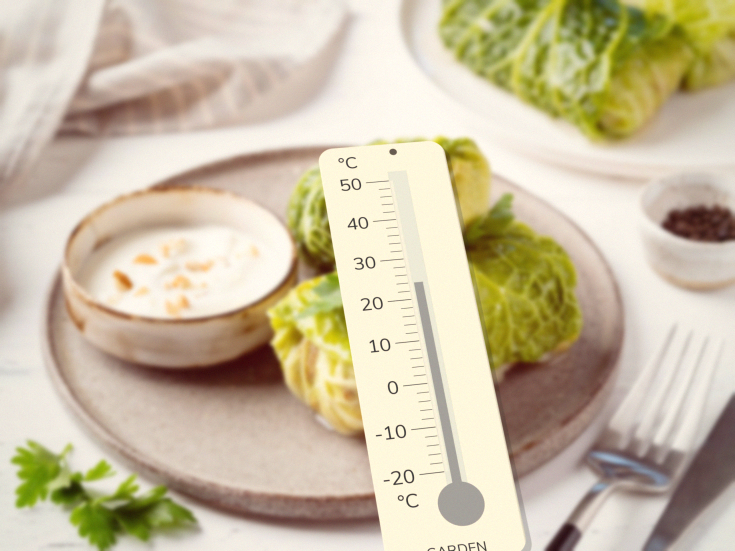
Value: 24°C
